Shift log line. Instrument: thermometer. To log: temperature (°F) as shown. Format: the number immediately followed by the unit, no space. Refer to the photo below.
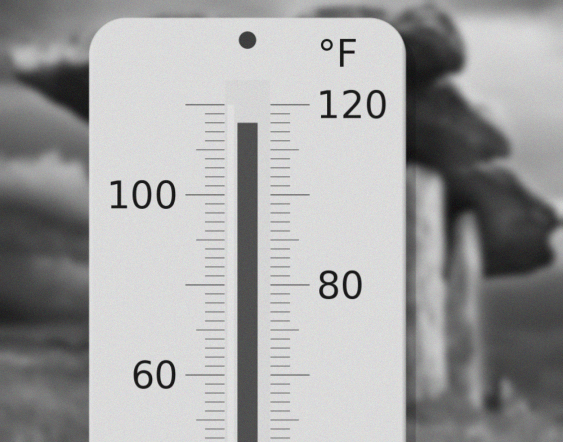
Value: 116°F
